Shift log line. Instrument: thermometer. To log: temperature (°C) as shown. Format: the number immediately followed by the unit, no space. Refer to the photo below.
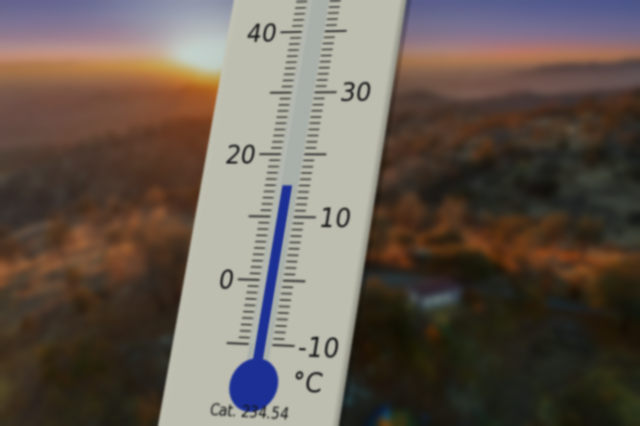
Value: 15°C
